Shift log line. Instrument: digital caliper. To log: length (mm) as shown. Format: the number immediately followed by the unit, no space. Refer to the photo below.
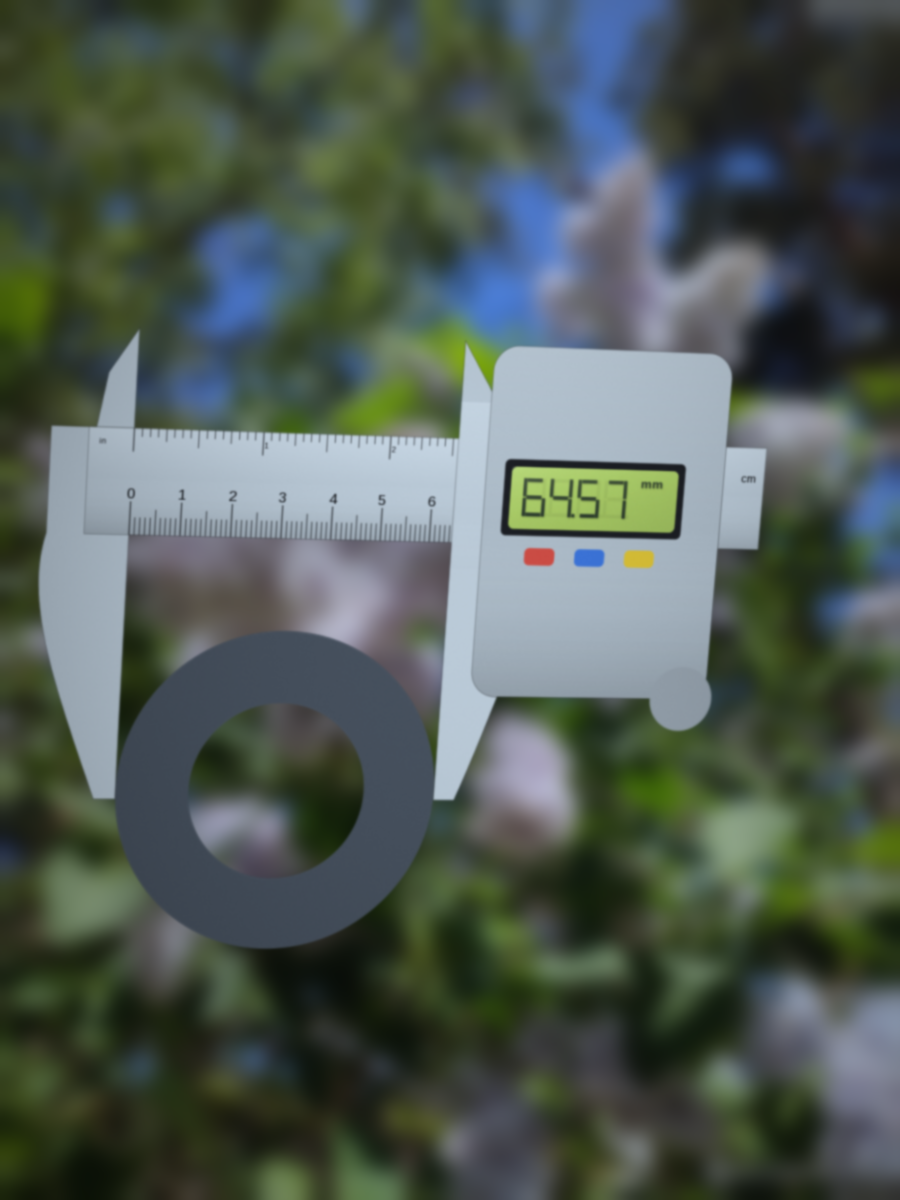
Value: 64.57mm
